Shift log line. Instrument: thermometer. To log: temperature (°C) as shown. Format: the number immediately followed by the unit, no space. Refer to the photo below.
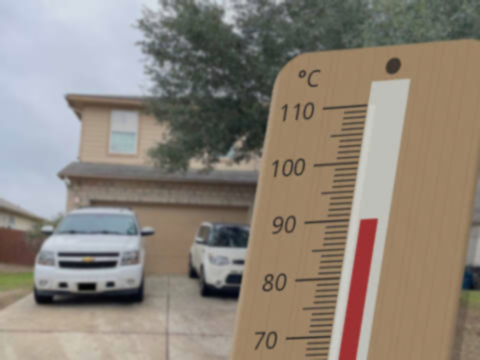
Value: 90°C
